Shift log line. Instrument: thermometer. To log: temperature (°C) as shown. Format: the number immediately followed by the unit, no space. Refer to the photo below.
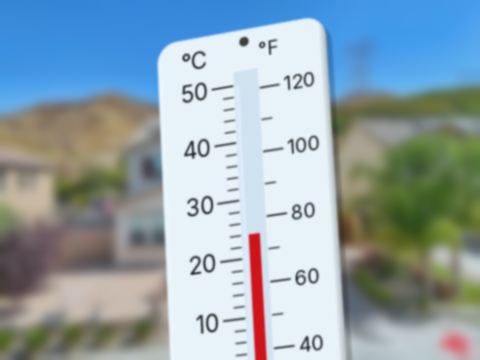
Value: 24°C
